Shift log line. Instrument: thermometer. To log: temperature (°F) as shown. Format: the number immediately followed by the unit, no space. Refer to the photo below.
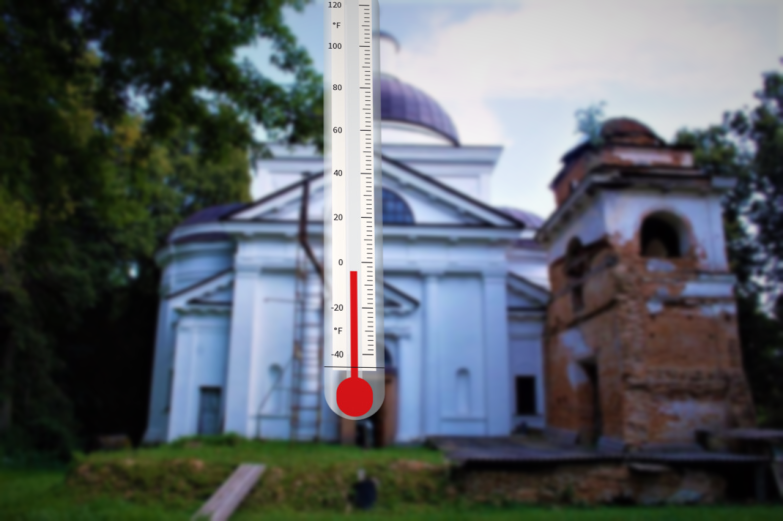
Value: -4°F
